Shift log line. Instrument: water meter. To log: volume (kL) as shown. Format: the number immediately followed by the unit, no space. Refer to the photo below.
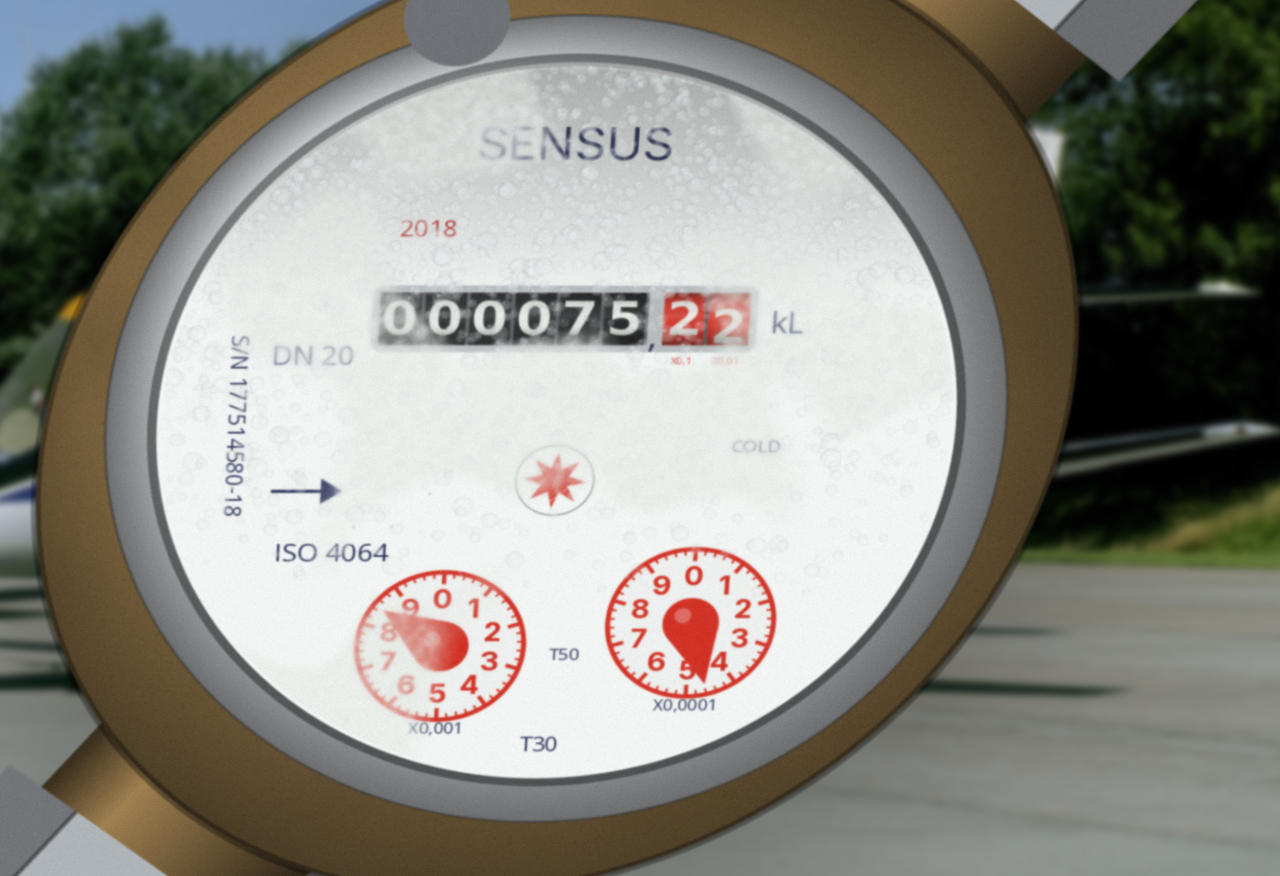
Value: 75.2184kL
